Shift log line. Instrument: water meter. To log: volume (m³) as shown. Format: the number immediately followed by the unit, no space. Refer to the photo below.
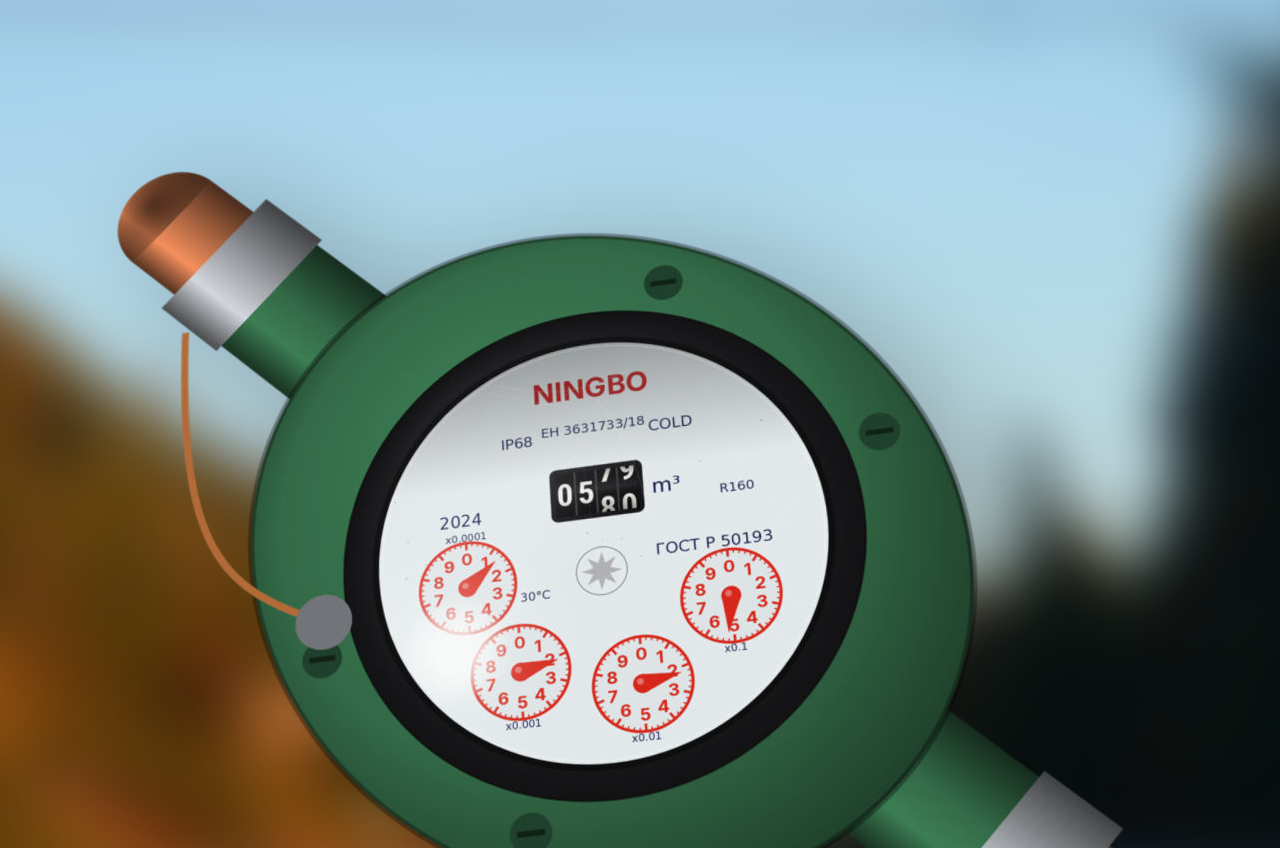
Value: 579.5221m³
